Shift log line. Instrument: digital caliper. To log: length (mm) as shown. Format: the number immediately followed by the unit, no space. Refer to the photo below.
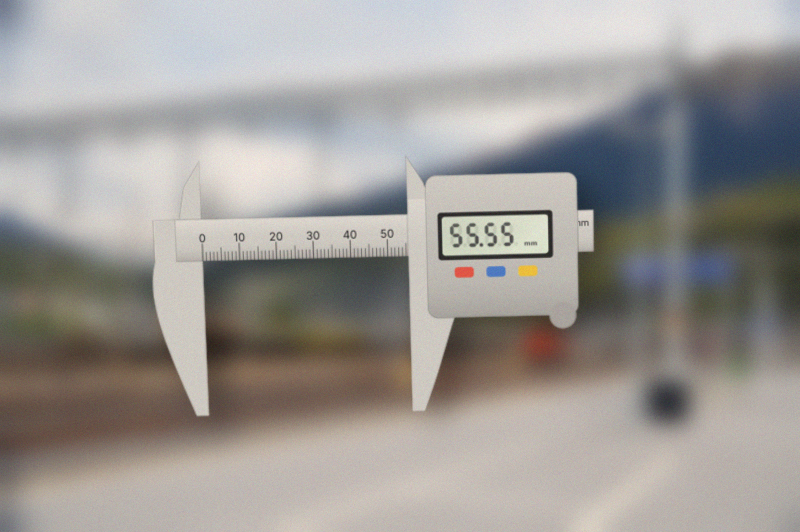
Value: 55.55mm
